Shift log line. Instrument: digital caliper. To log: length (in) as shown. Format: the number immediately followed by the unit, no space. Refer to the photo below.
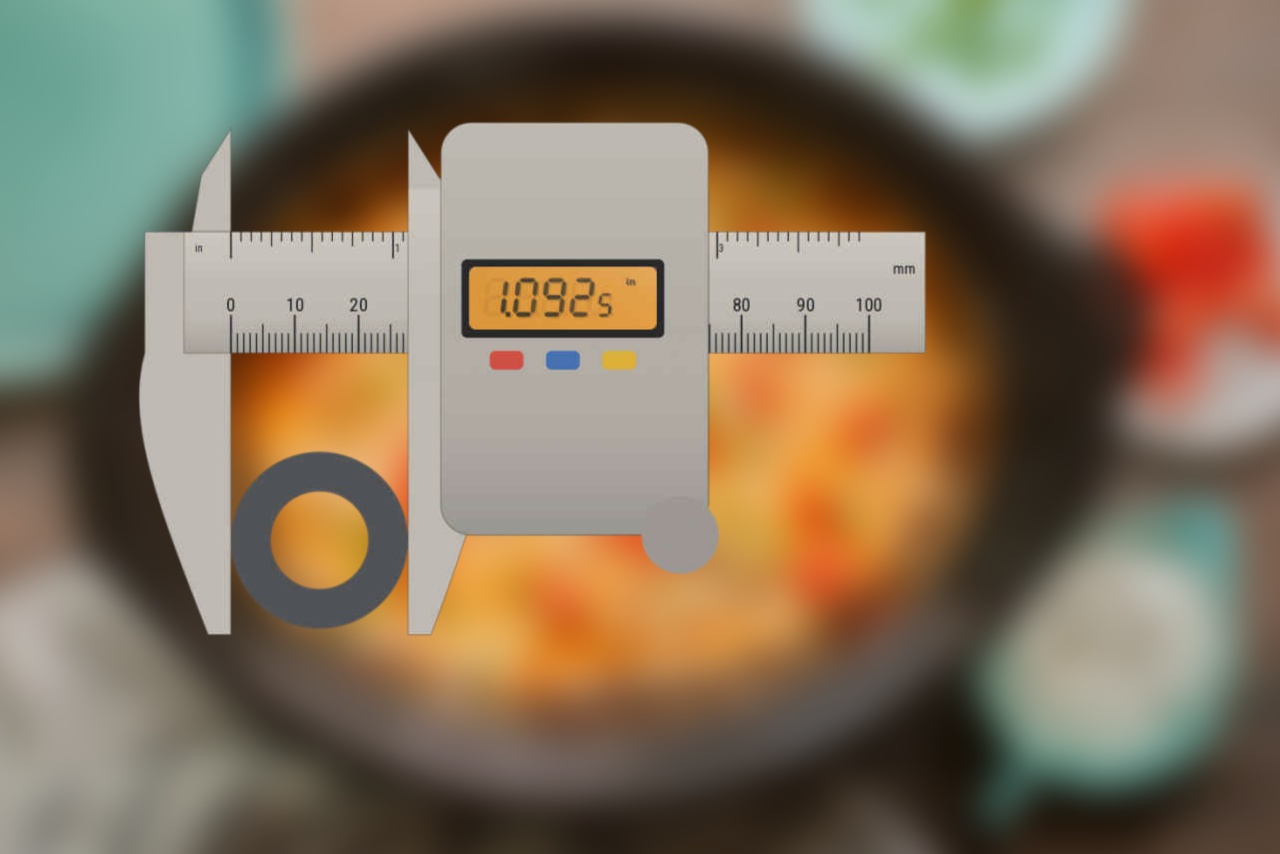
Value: 1.0925in
